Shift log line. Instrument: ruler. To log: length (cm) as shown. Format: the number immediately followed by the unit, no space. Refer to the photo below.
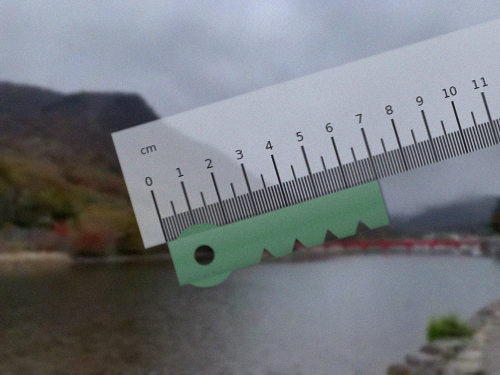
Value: 7cm
